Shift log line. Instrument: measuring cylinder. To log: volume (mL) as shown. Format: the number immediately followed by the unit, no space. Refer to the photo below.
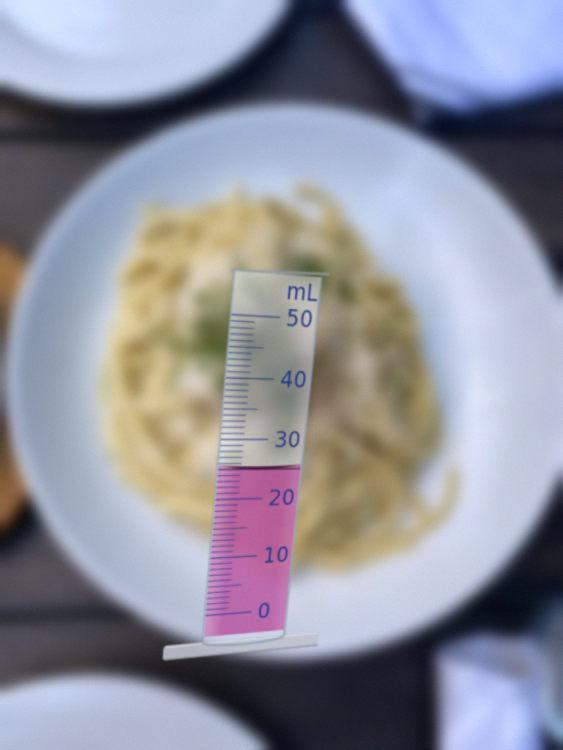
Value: 25mL
